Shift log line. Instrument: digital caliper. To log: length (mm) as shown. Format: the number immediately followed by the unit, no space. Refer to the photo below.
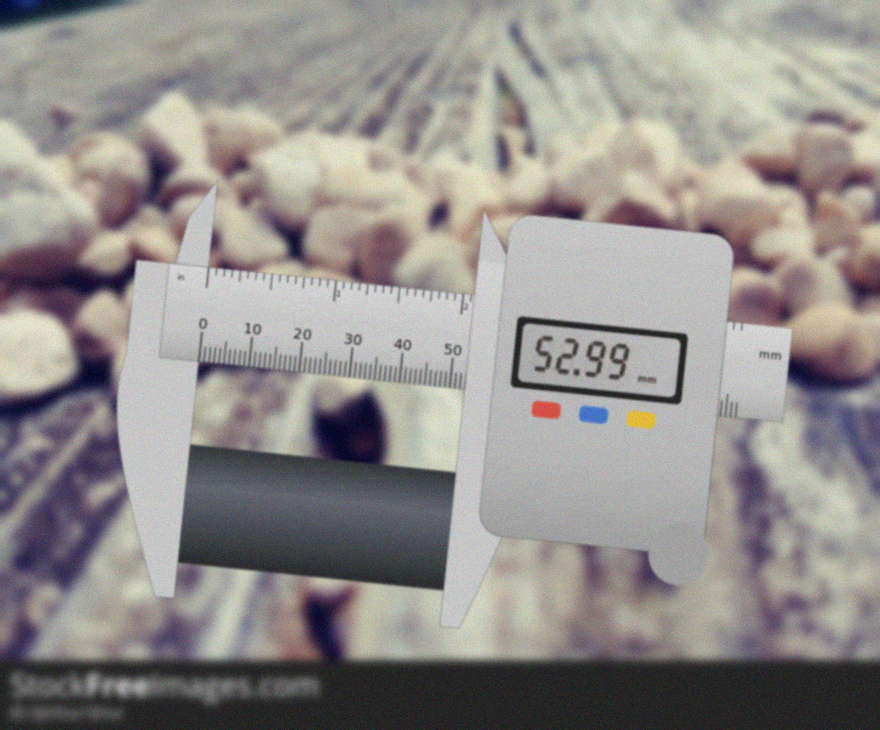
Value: 52.99mm
